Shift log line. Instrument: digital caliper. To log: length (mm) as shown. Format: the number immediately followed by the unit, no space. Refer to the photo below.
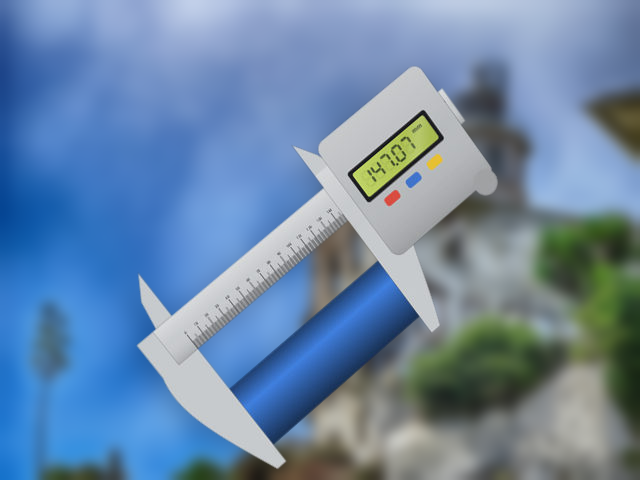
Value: 147.07mm
